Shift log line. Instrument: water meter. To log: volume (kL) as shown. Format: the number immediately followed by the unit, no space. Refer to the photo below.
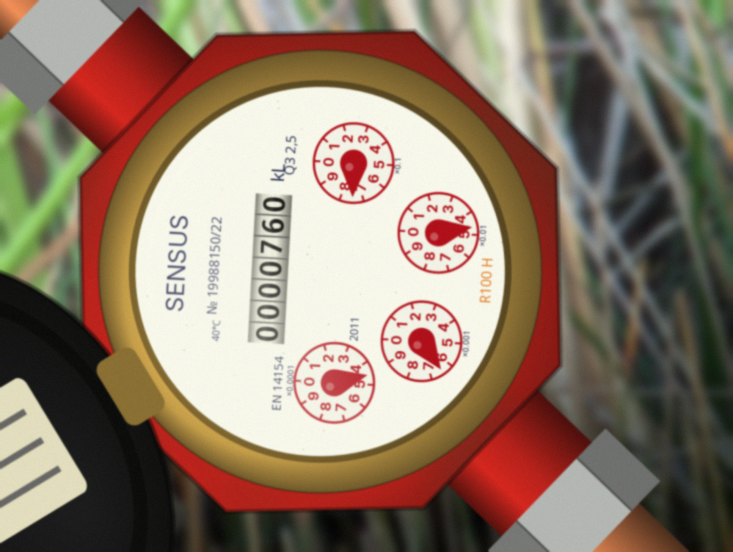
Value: 760.7464kL
